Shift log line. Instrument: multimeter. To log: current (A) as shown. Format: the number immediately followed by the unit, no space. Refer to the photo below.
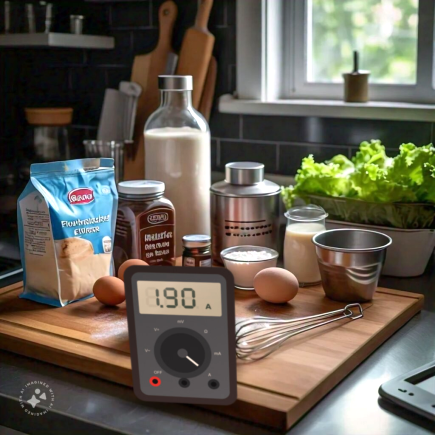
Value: 1.90A
